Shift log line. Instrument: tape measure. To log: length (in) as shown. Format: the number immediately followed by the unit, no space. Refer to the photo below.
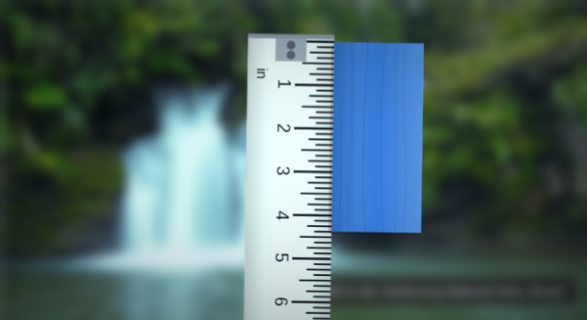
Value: 4.375in
